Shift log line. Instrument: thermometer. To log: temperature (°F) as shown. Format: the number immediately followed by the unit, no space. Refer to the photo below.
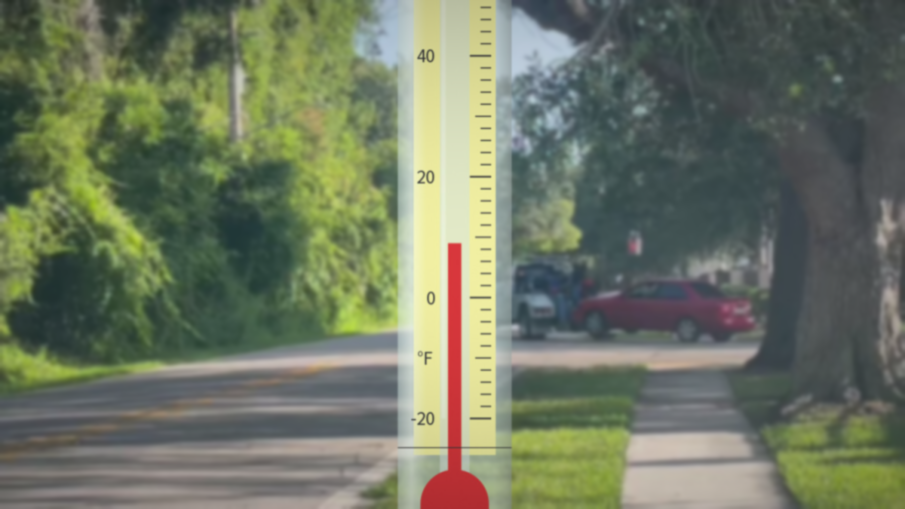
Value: 9°F
